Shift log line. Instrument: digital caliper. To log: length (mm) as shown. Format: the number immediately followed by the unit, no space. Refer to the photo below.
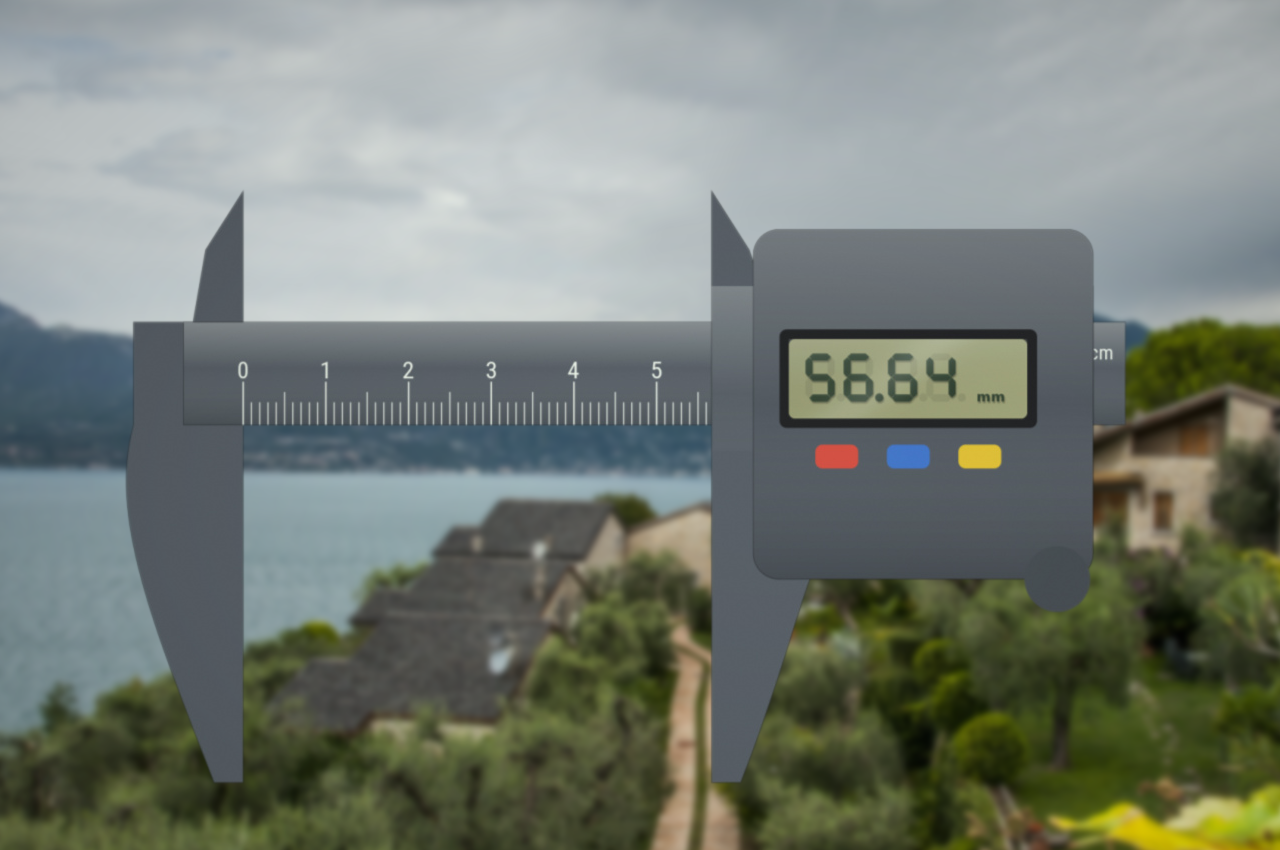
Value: 56.64mm
